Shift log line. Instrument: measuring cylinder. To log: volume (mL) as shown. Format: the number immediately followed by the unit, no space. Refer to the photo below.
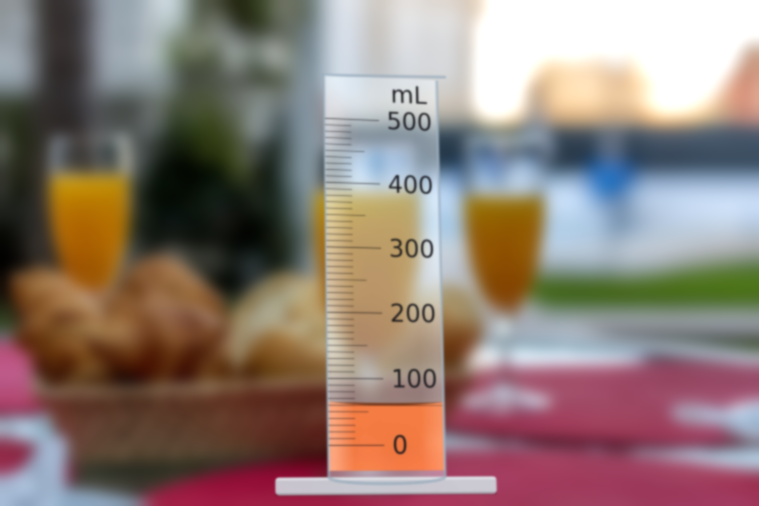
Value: 60mL
